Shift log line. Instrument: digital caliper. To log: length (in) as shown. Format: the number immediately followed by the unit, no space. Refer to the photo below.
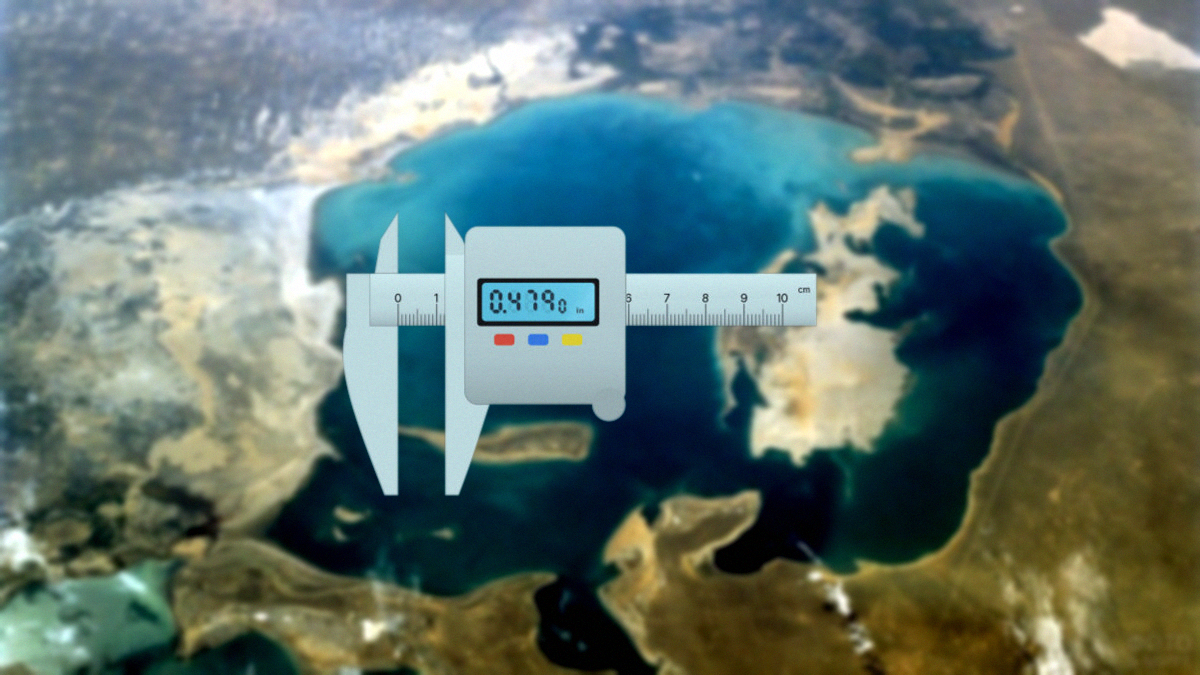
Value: 0.4790in
